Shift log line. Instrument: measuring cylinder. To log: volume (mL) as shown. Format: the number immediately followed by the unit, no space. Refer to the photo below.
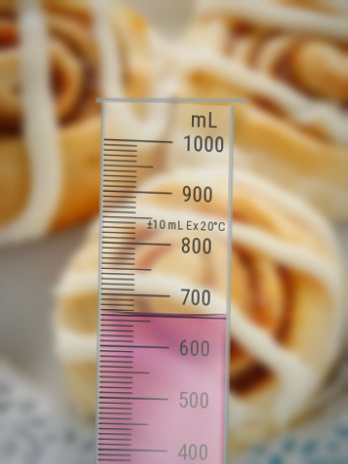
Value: 660mL
